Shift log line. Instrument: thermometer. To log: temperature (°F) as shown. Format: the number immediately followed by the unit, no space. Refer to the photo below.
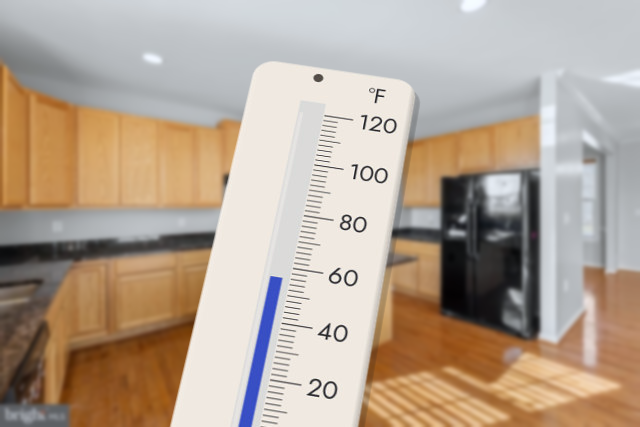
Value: 56°F
